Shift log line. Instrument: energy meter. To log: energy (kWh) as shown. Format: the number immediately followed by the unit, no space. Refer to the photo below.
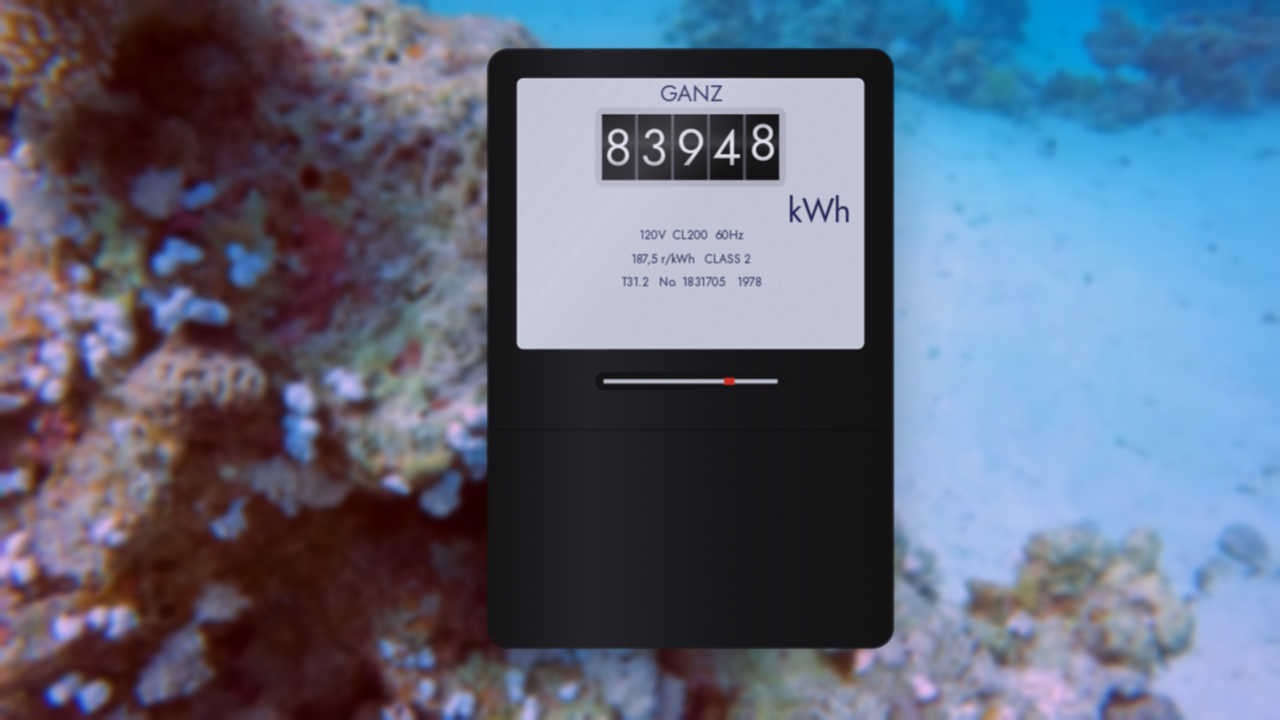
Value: 83948kWh
